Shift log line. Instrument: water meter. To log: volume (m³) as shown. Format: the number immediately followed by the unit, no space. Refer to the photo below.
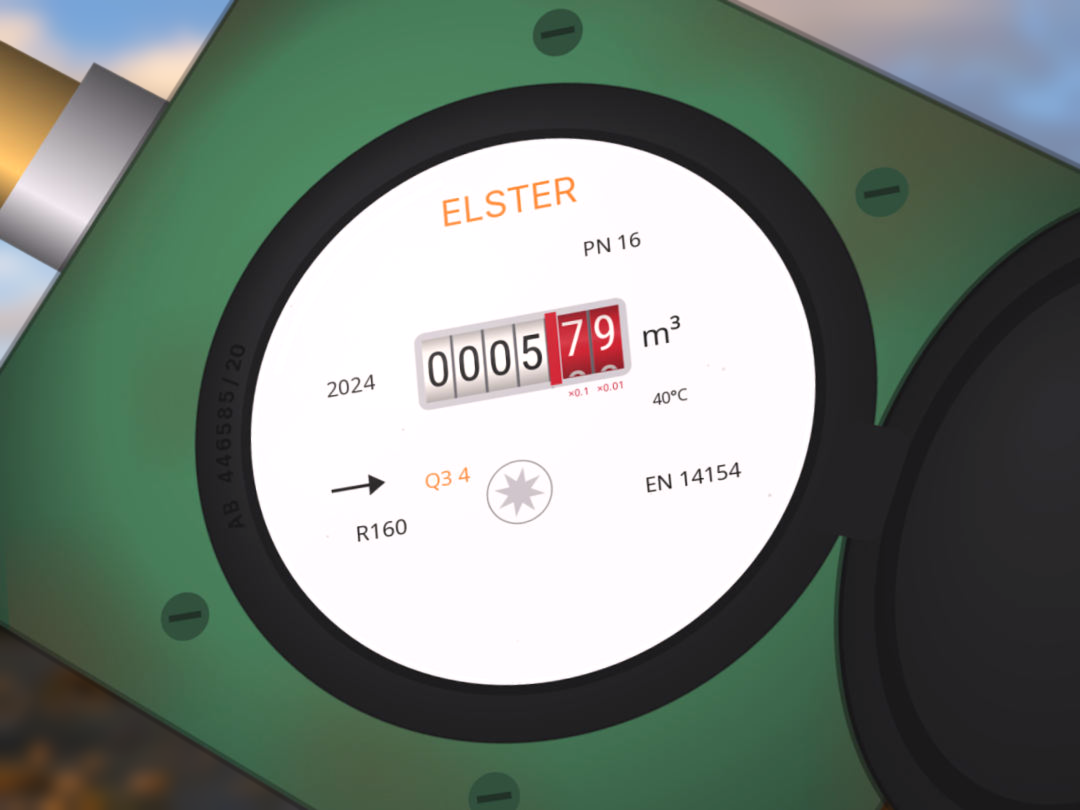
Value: 5.79m³
